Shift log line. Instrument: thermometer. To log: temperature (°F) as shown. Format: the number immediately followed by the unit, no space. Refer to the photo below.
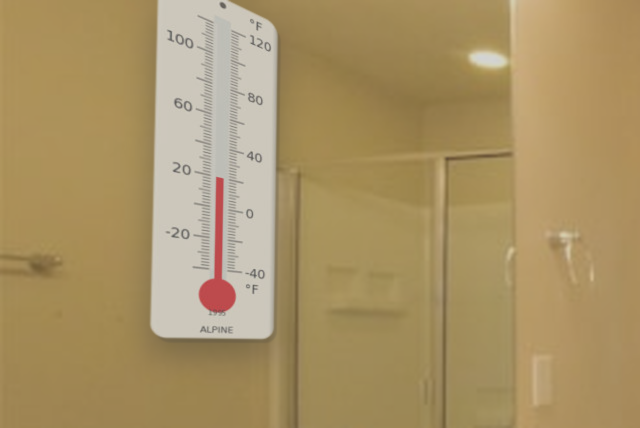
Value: 20°F
